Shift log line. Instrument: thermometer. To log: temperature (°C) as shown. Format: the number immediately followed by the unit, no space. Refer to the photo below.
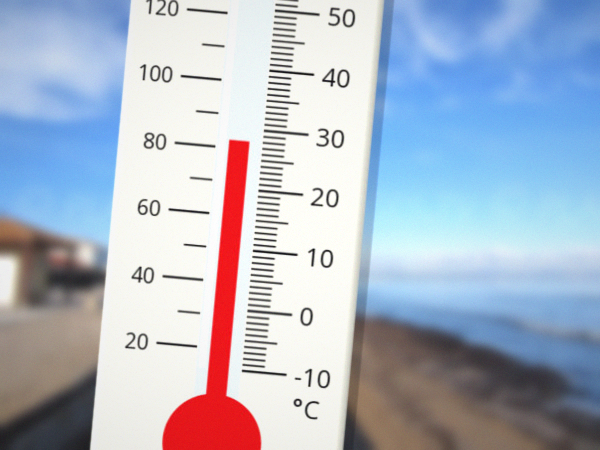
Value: 28°C
